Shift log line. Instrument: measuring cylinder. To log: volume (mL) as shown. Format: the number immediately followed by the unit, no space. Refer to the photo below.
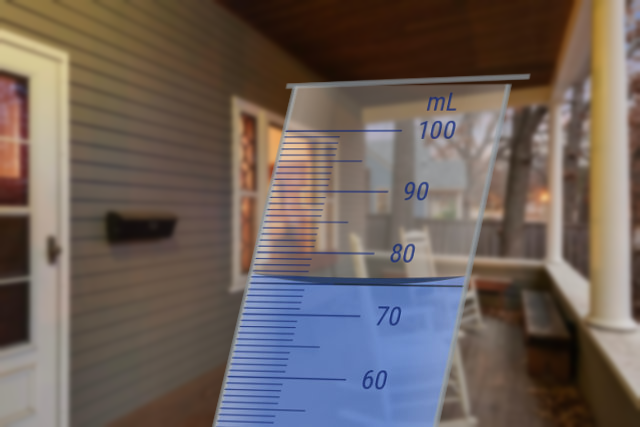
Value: 75mL
